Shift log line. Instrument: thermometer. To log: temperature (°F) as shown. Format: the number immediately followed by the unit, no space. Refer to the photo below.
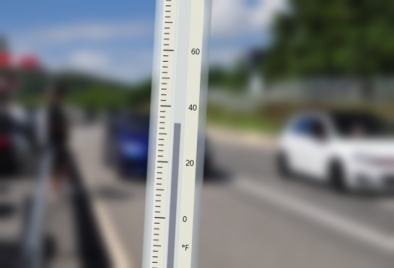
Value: 34°F
